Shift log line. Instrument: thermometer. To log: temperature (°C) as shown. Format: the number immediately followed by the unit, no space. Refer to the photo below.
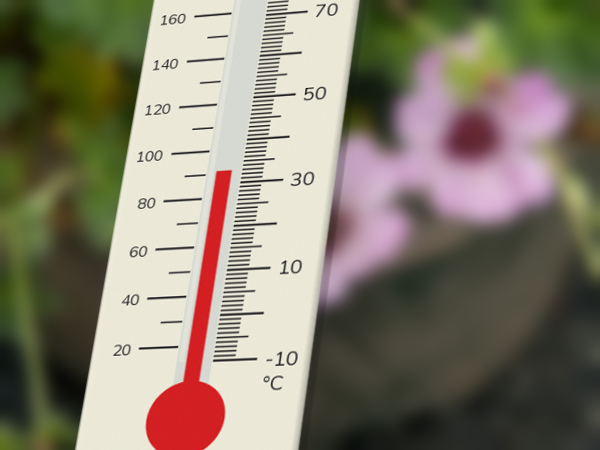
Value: 33°C
